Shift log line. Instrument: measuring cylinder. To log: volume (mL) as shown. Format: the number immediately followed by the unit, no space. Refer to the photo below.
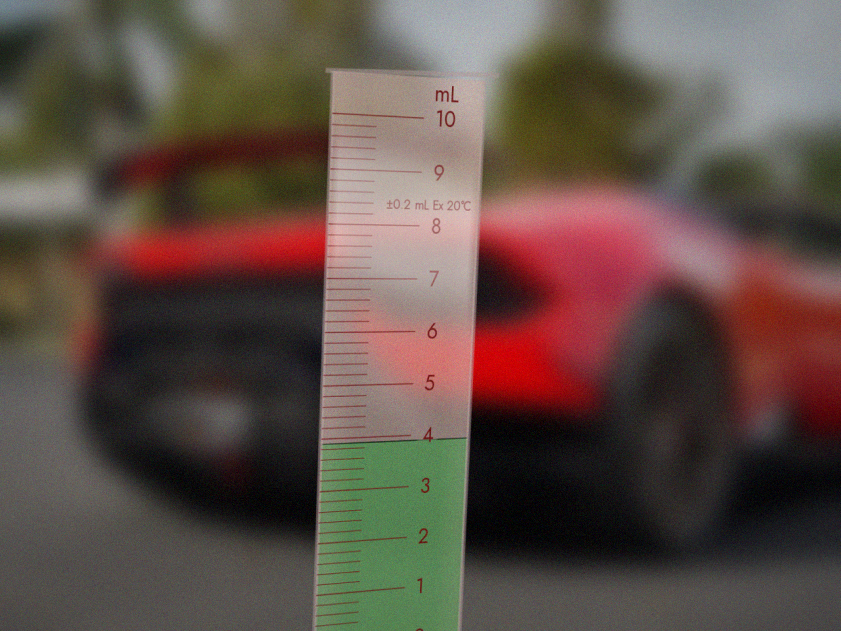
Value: 3.9mL
